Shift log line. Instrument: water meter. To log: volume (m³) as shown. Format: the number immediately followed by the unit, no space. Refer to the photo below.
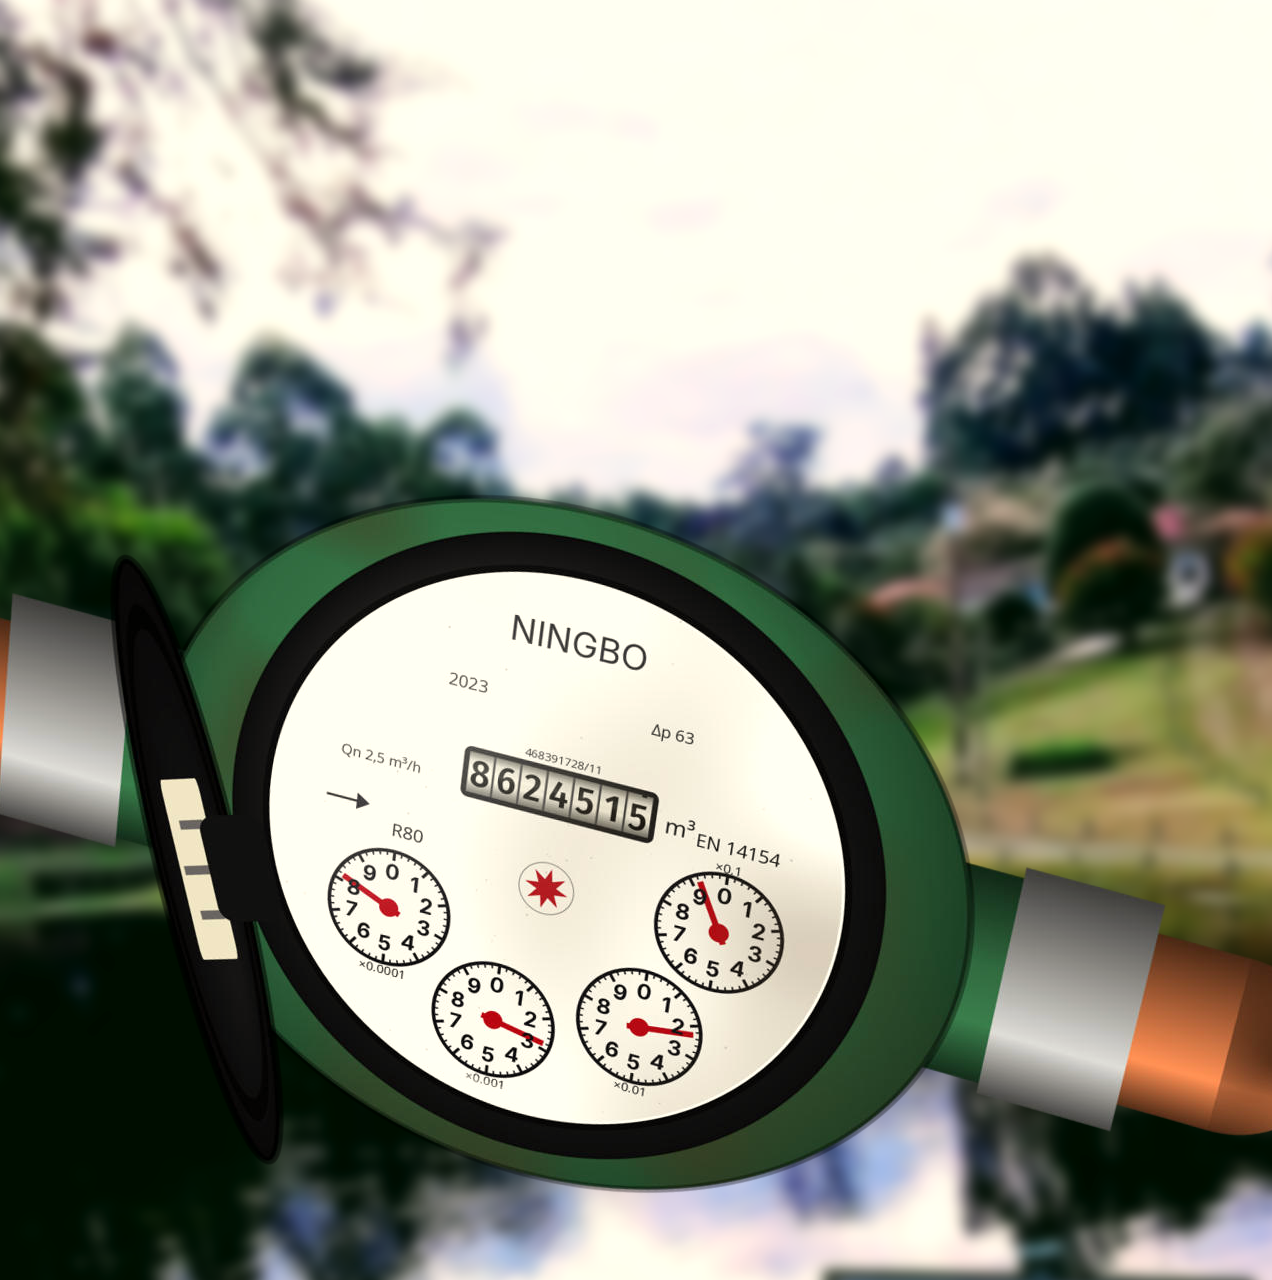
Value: 8624514.9228m³
